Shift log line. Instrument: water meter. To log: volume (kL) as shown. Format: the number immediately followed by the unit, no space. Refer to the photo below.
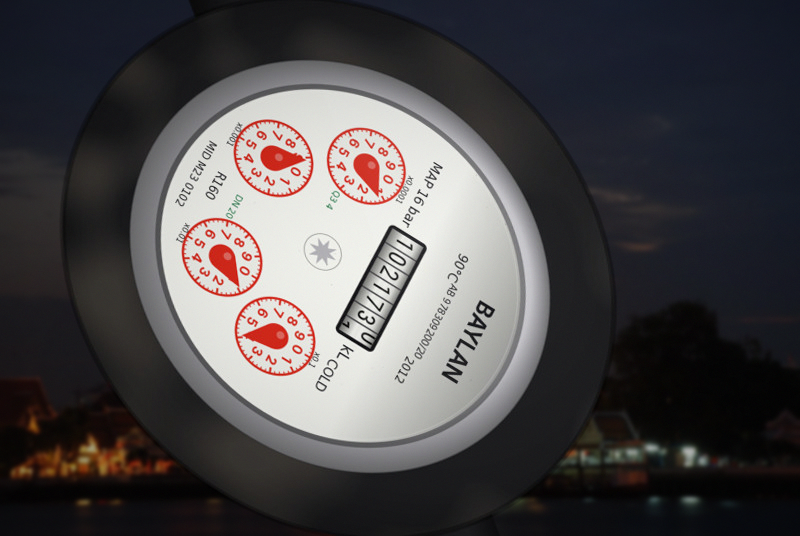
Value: 1021730.4091kL
